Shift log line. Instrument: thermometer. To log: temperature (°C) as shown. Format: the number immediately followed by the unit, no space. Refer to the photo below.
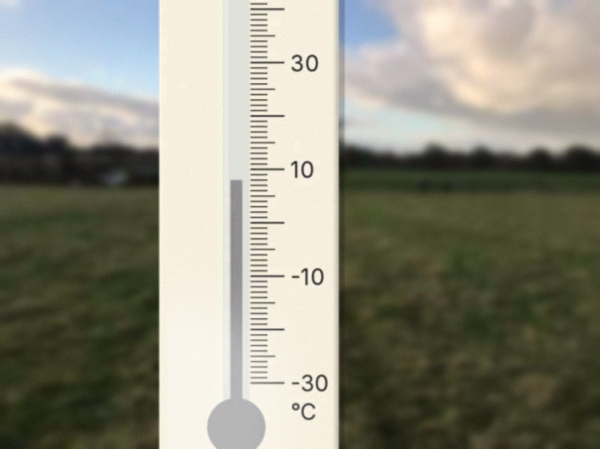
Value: 8°C
